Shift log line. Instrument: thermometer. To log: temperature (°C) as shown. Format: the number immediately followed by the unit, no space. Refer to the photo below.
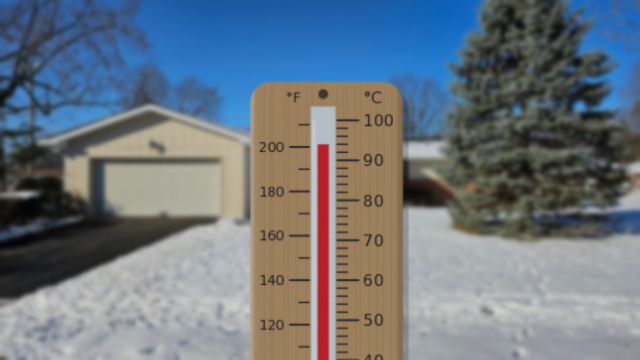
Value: 94°C
